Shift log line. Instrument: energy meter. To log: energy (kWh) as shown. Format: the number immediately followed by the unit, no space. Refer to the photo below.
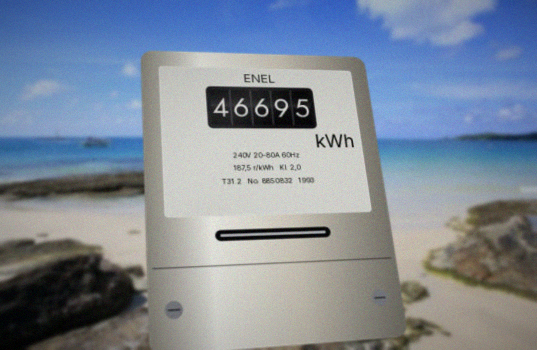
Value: 46695kWh
